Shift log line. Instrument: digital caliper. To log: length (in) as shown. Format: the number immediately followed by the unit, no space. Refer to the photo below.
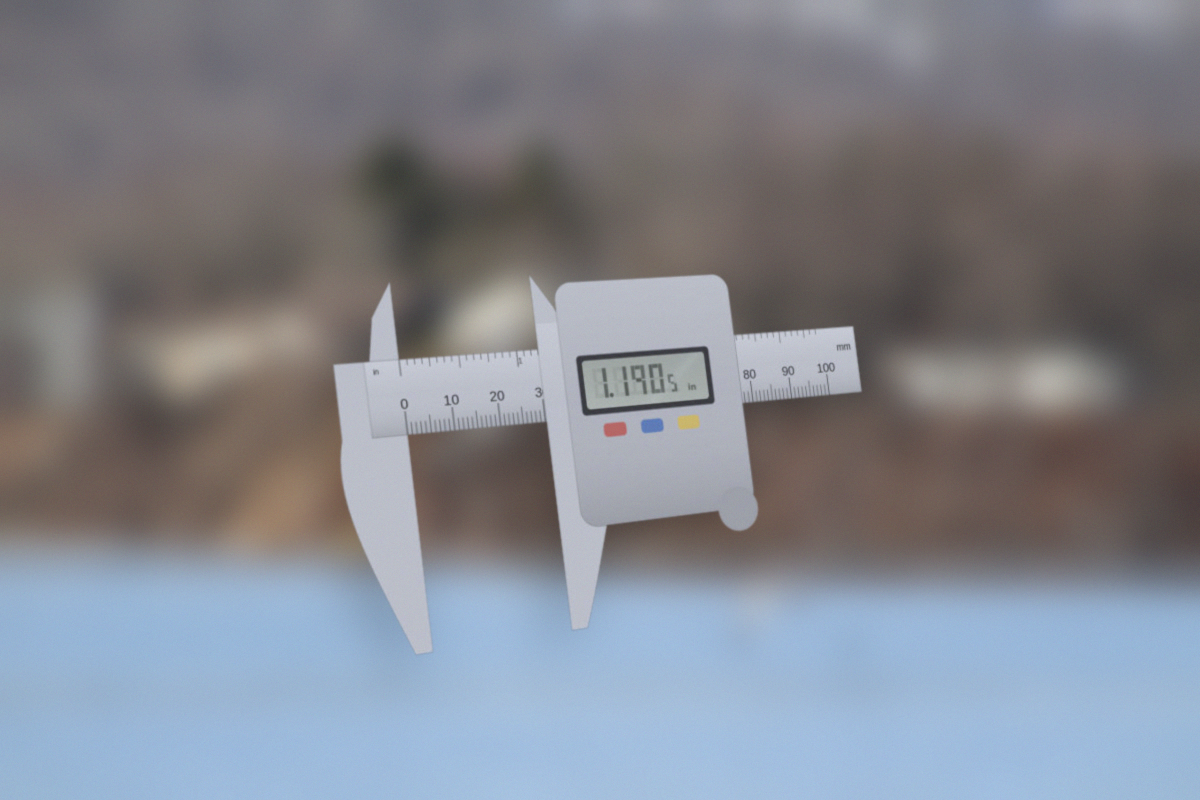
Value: 1.1905in
